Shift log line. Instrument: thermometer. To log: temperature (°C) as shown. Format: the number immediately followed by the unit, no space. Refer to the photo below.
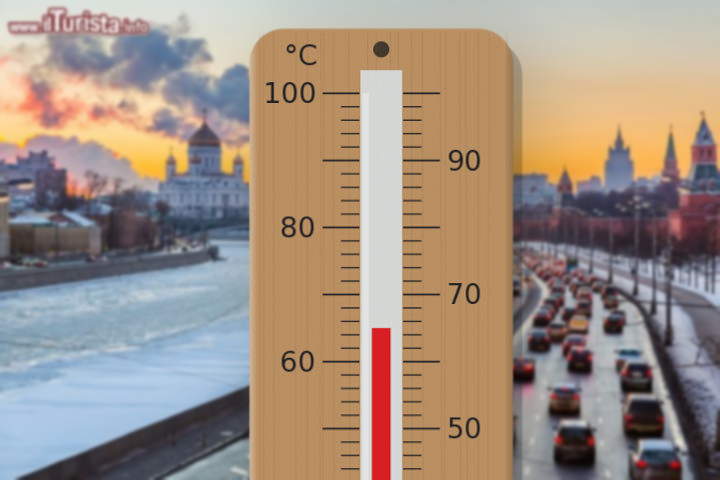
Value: 65°C
